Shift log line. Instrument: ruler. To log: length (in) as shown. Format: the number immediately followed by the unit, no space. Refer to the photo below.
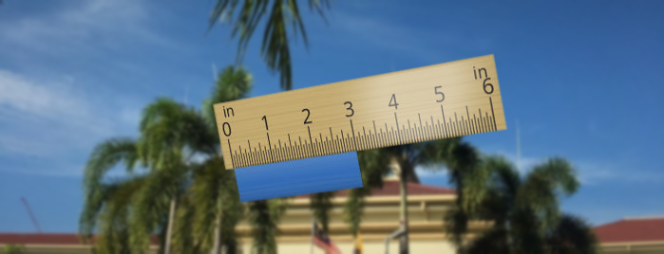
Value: 3in
